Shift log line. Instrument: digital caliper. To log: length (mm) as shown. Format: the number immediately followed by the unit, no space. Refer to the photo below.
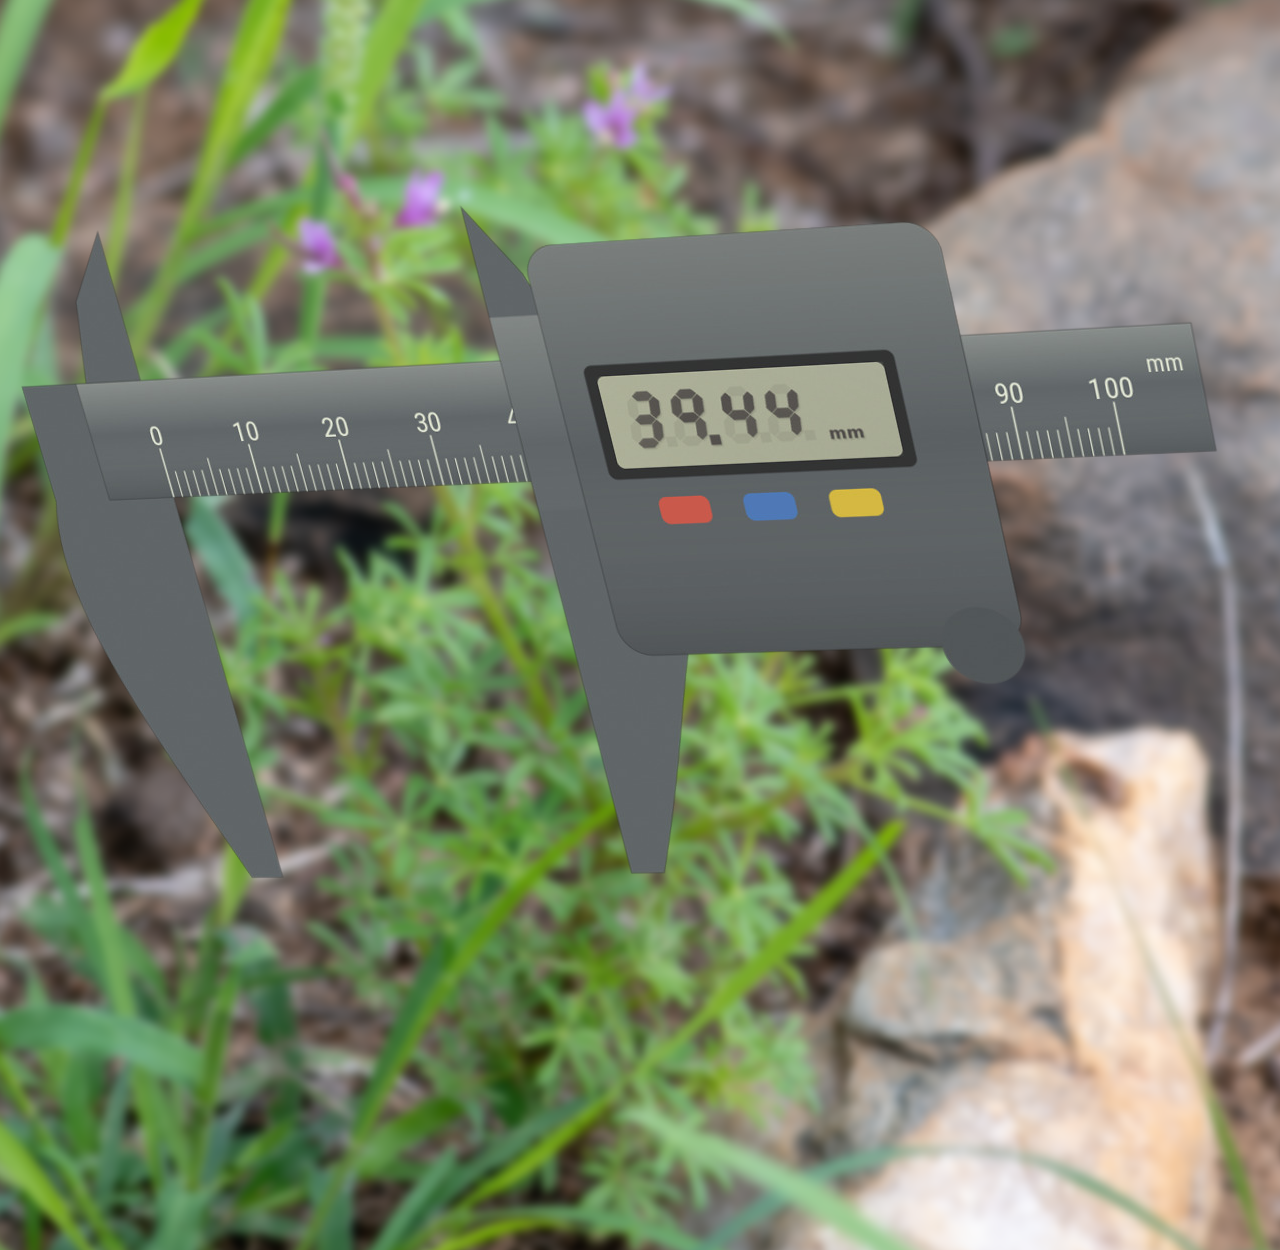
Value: 39.44mm
